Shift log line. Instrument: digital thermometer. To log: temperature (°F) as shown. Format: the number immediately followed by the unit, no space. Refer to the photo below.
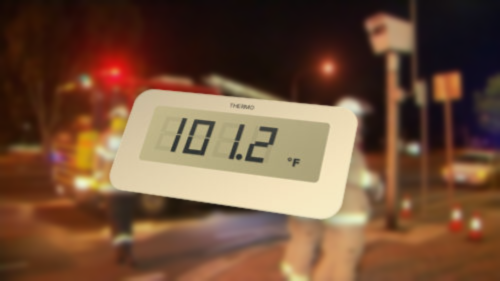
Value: 101.2°F
